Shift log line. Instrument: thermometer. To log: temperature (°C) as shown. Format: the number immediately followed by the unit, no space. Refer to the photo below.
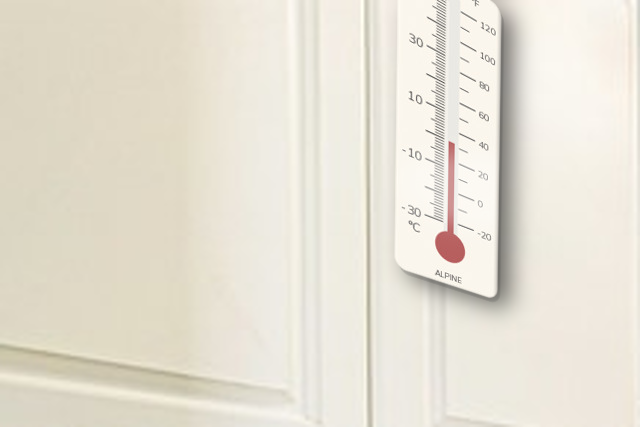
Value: 0°C
